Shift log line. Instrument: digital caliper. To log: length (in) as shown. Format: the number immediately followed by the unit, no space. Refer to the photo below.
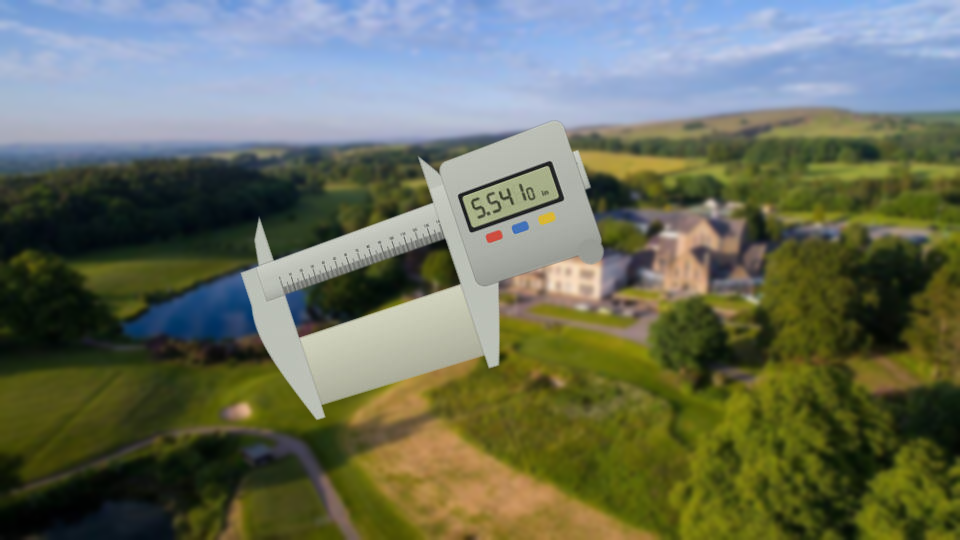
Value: 5.5410in
